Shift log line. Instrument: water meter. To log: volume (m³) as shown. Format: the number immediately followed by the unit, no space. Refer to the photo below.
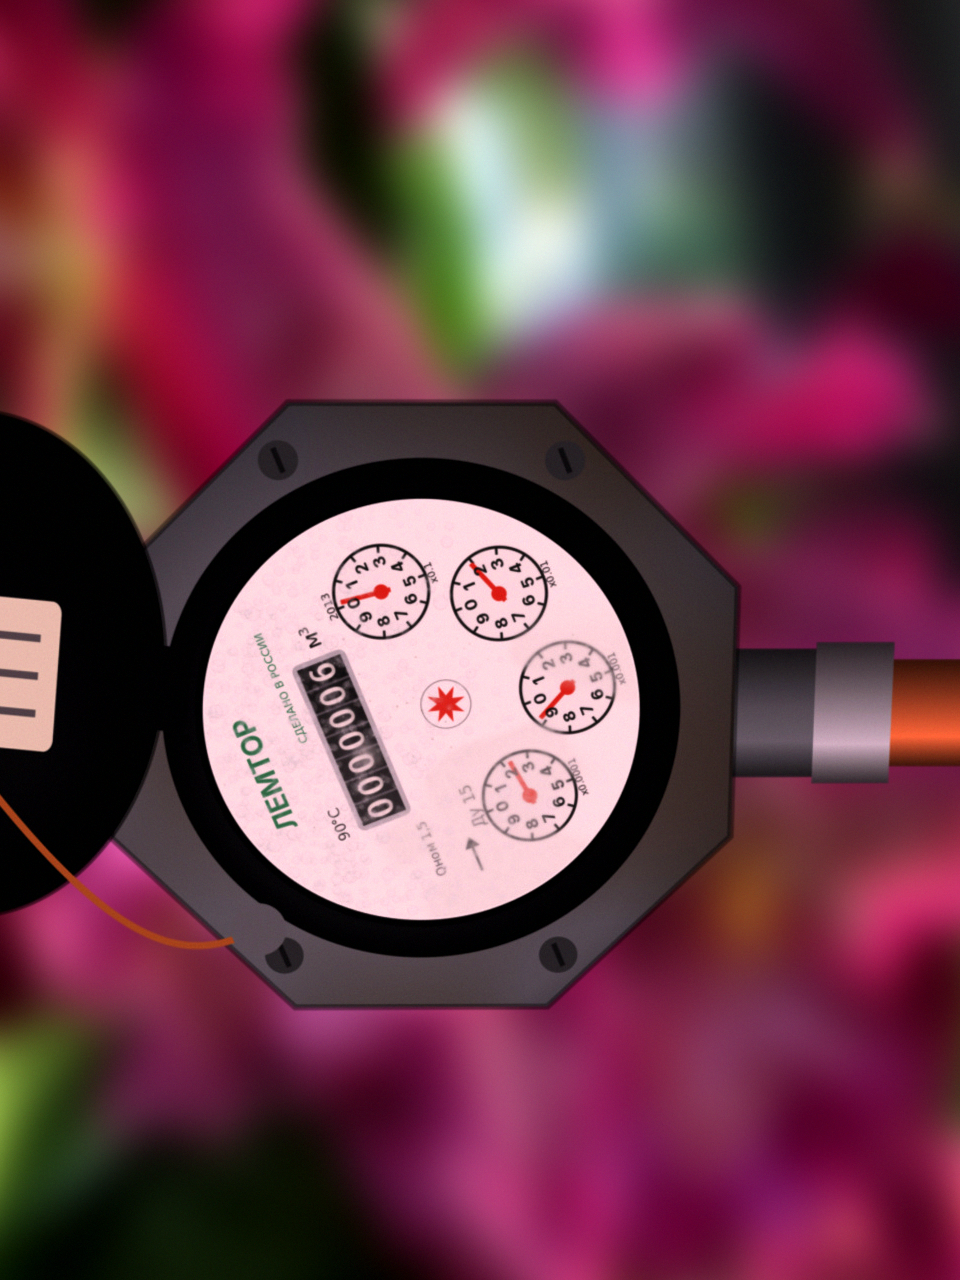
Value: 6.0192m³
